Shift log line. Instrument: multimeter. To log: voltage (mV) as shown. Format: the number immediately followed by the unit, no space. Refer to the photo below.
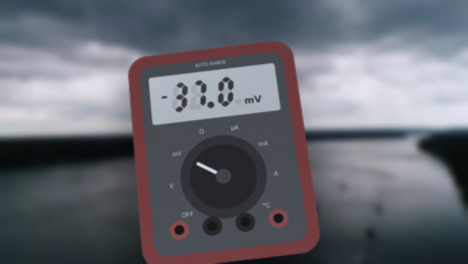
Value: -37.0mV
